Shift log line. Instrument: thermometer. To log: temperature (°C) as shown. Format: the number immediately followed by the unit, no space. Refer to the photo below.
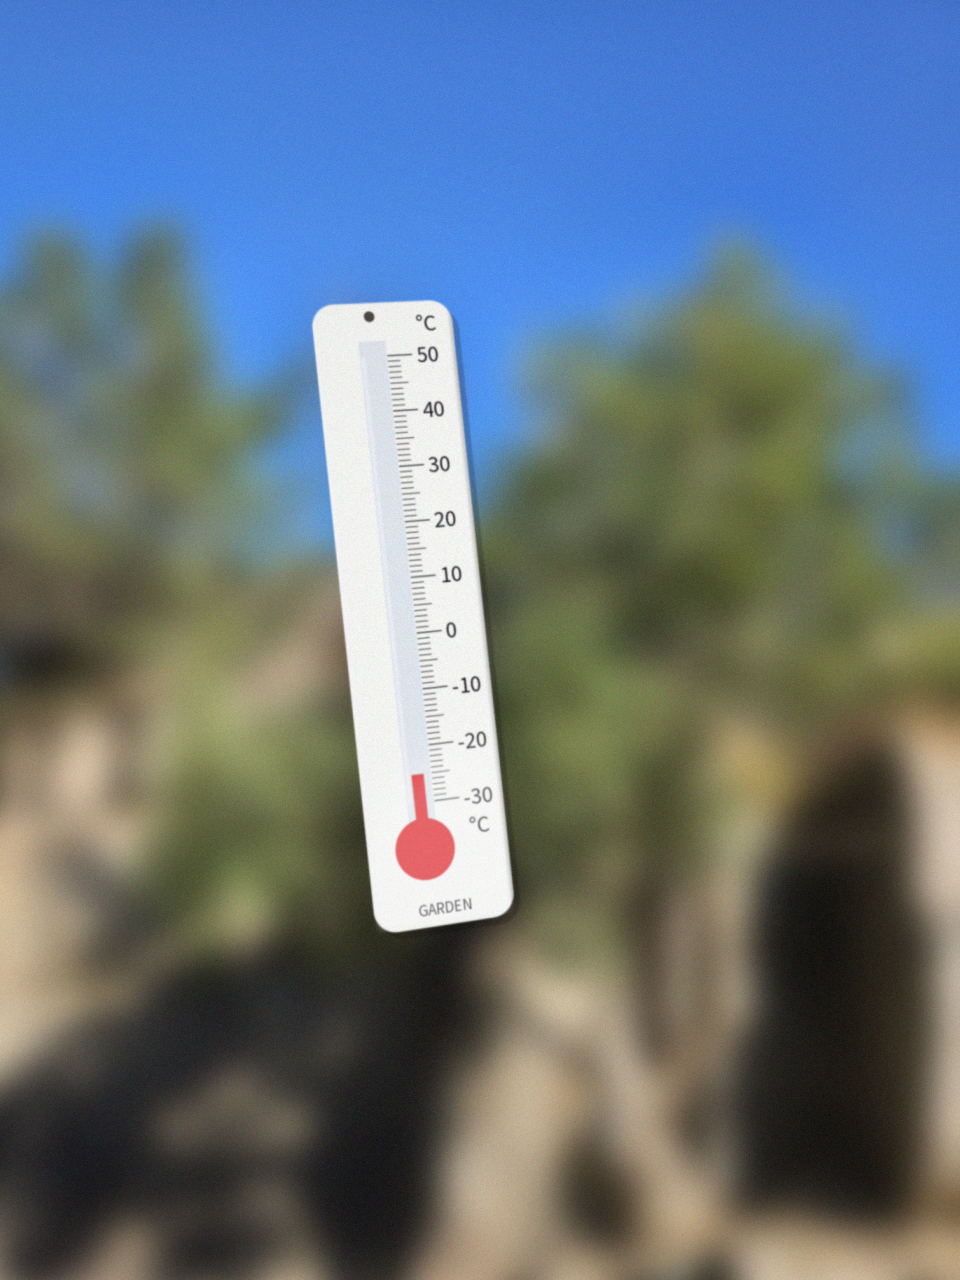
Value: -25°C
